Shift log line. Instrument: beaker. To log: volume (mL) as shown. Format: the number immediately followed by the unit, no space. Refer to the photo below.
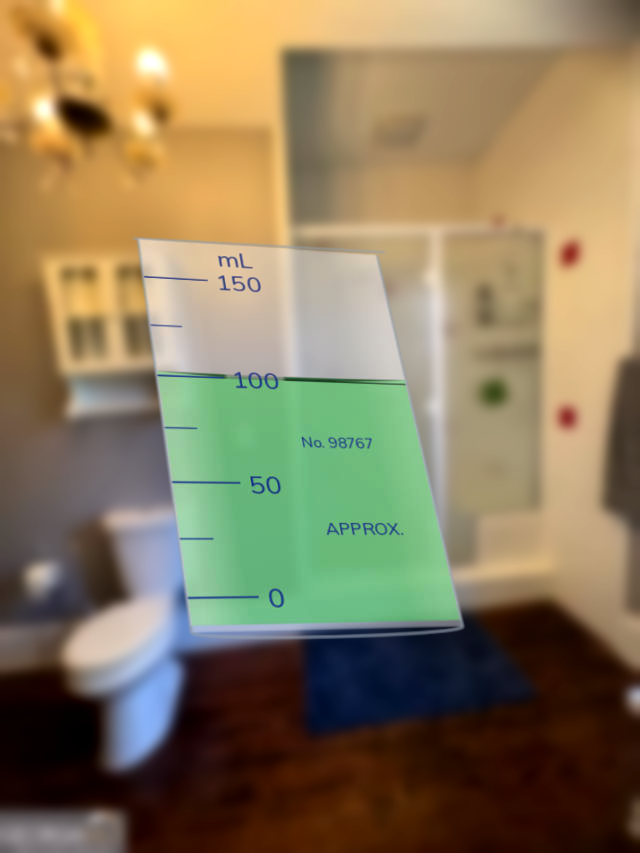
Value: 100mL
